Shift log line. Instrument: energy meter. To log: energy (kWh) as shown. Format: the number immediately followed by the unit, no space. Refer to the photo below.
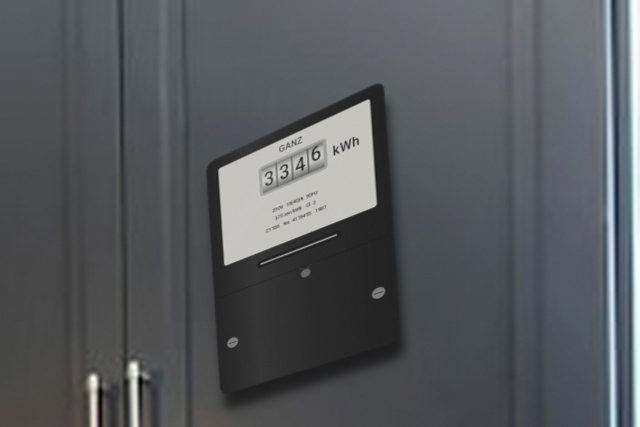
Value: 3346kWh
